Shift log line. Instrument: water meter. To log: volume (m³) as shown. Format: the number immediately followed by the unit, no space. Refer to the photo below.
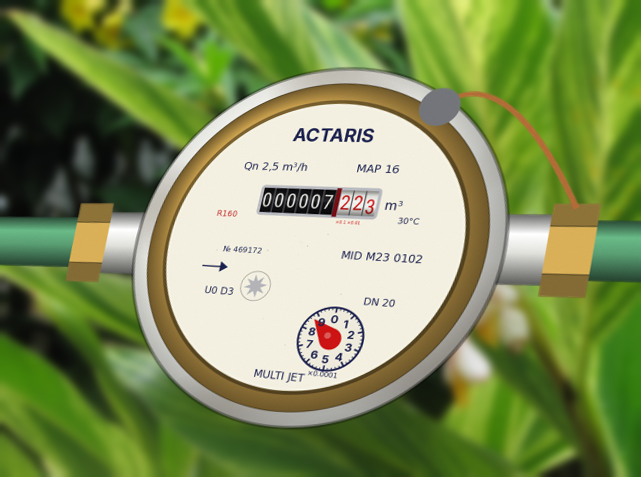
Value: 7.2228m³
